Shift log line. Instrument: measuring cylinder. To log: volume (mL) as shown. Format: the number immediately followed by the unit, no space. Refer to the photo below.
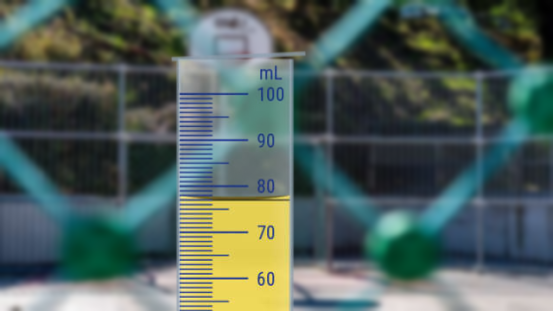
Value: 77mL
